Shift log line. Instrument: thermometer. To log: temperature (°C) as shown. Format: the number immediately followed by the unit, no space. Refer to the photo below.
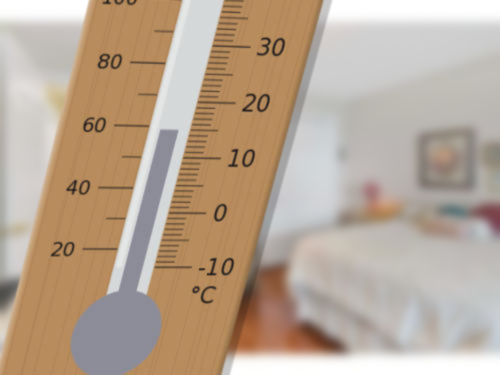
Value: 15°C
